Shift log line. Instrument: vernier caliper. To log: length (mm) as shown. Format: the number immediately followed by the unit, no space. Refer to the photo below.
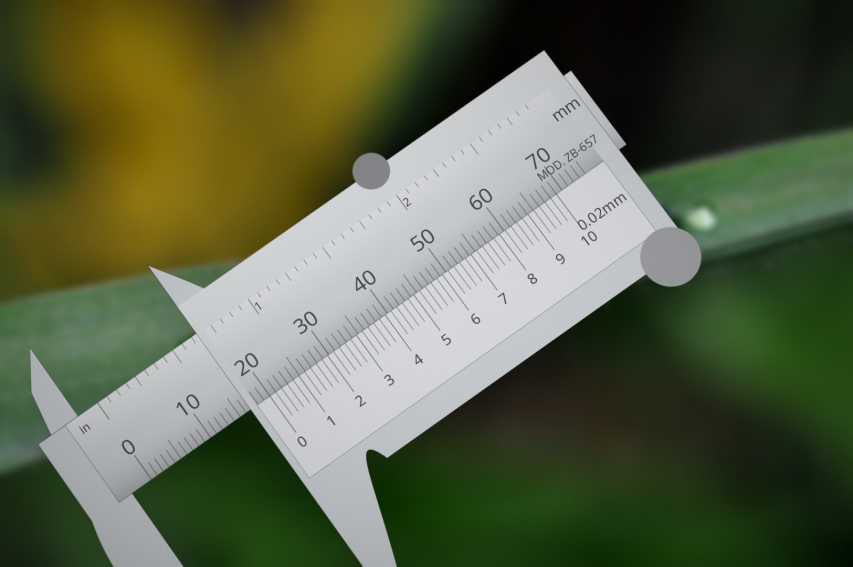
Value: 20.0mm
